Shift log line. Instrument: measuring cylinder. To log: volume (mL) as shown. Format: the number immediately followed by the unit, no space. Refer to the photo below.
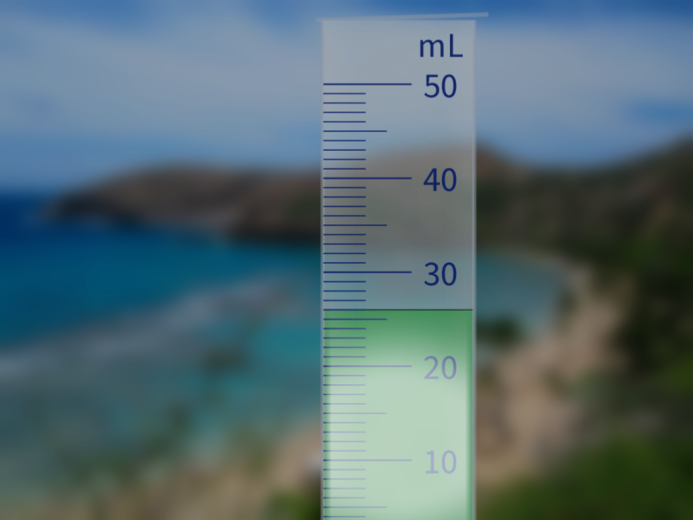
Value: 26mL
